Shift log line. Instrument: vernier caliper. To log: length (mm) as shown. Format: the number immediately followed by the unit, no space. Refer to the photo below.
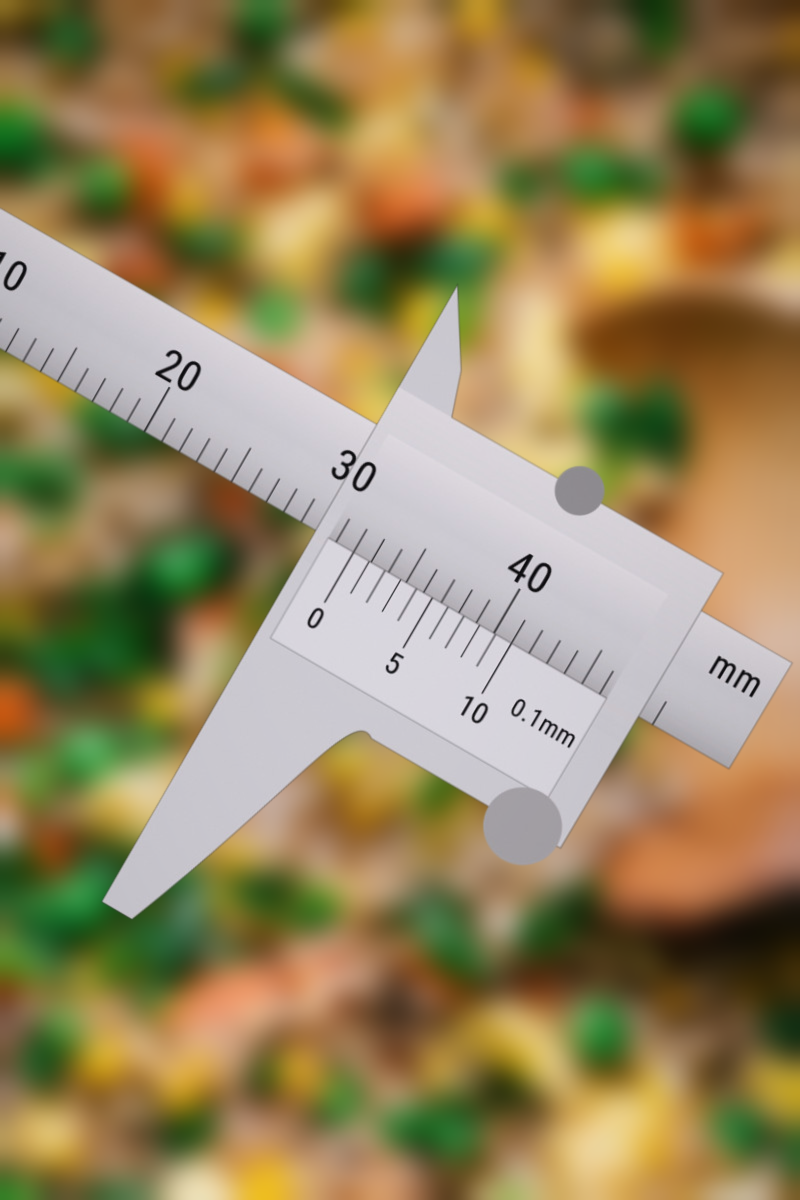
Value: 32.0mm
